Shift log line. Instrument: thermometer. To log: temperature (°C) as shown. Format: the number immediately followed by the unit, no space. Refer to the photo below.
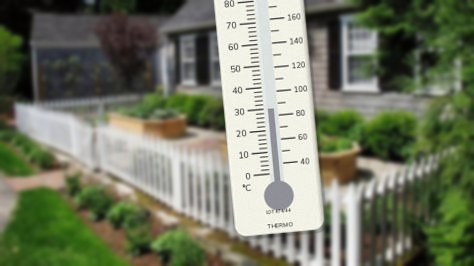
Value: 30°C
